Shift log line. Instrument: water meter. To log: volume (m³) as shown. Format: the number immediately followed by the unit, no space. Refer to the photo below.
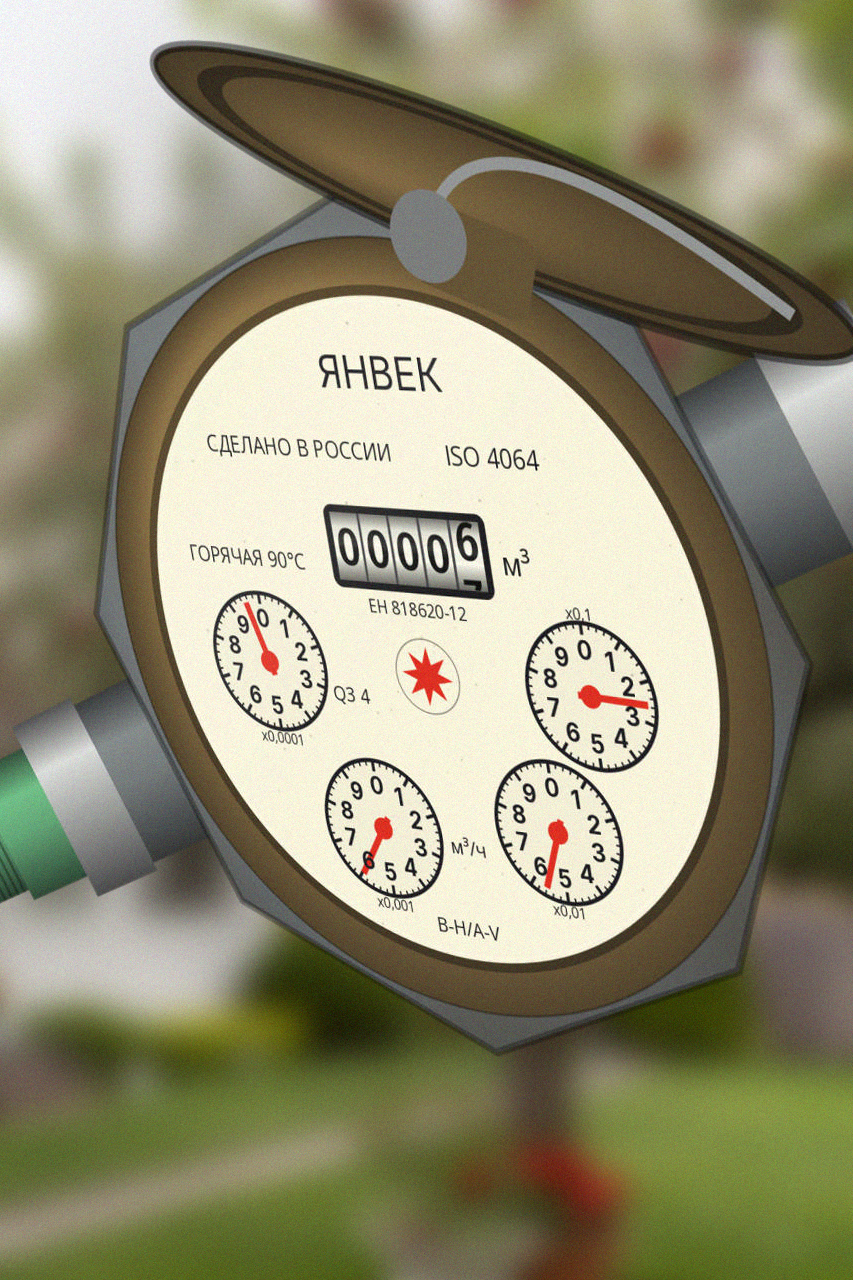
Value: 6.2559m³
